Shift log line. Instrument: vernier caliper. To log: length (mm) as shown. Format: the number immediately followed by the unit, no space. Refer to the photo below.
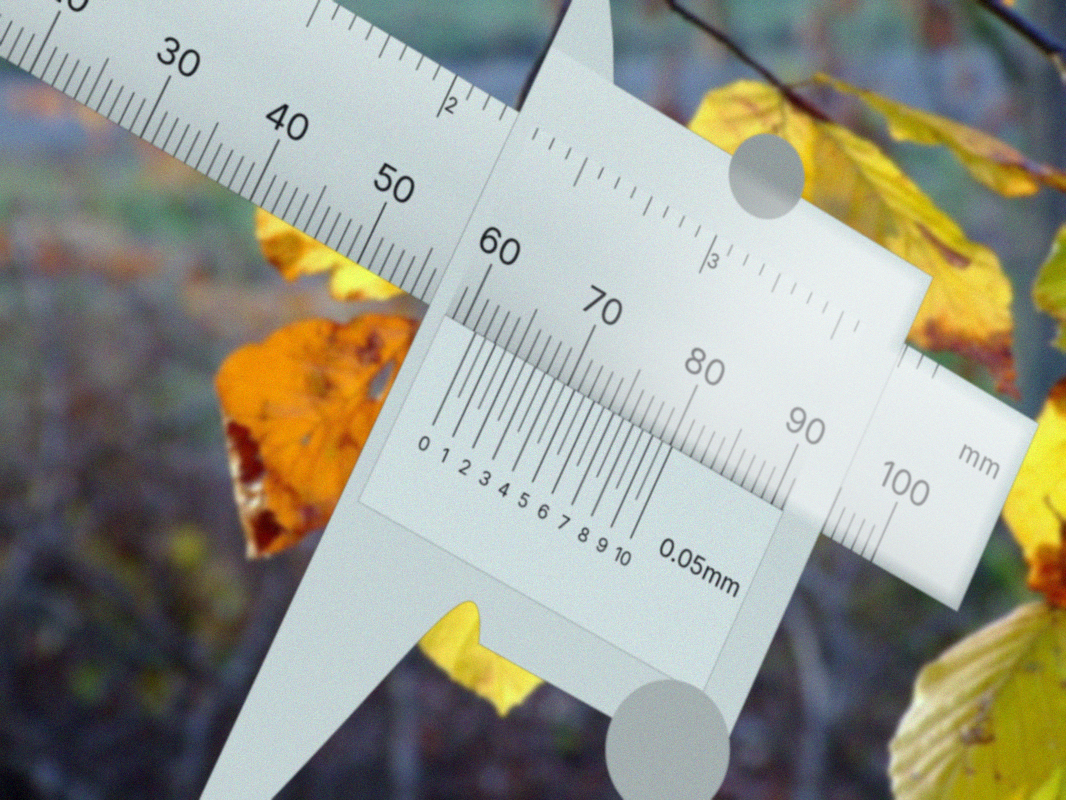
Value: 61.2mm
